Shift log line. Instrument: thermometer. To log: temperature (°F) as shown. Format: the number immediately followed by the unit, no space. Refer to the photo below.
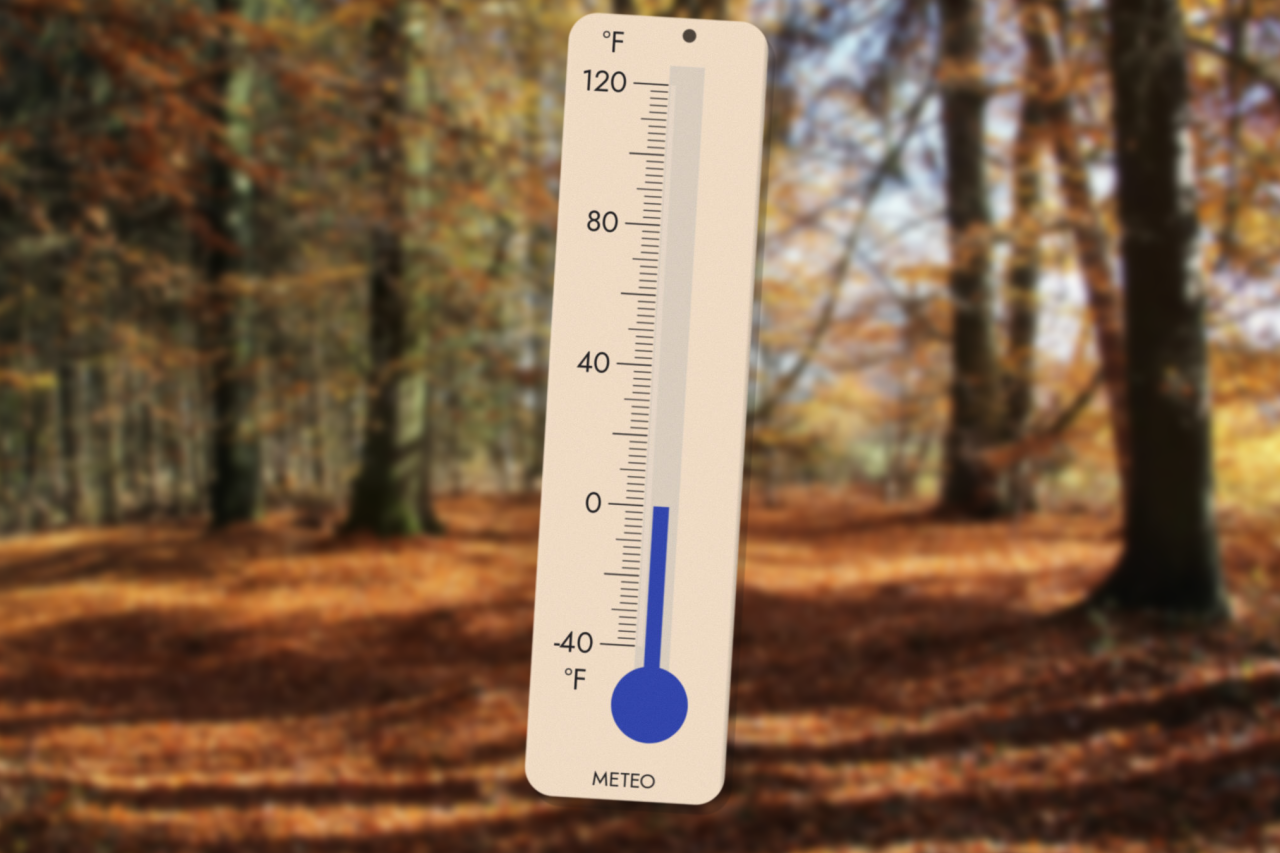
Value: 0°F
